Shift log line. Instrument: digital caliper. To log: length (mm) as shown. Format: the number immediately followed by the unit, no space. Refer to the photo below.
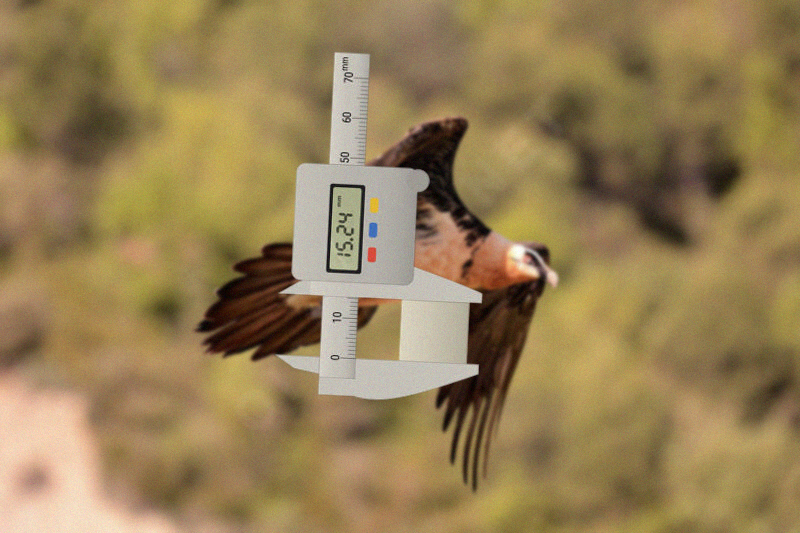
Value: 15.24mm
